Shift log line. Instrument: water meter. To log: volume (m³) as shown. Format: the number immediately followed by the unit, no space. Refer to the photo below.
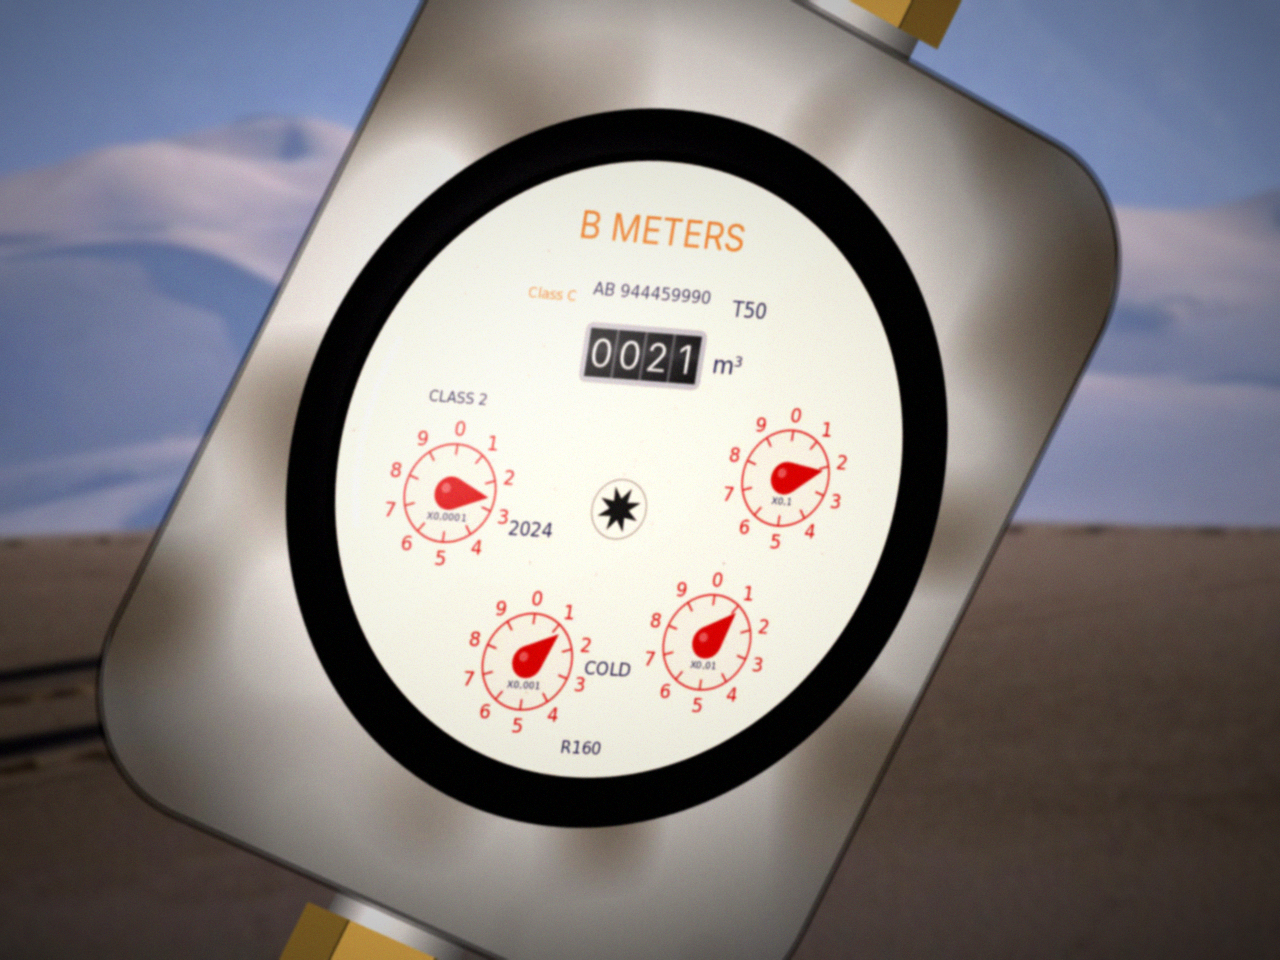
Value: 21.2112m³
